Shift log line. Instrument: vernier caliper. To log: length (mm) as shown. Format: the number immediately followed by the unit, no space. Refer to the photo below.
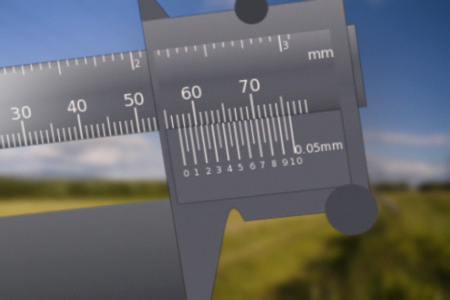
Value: 57.0mm
